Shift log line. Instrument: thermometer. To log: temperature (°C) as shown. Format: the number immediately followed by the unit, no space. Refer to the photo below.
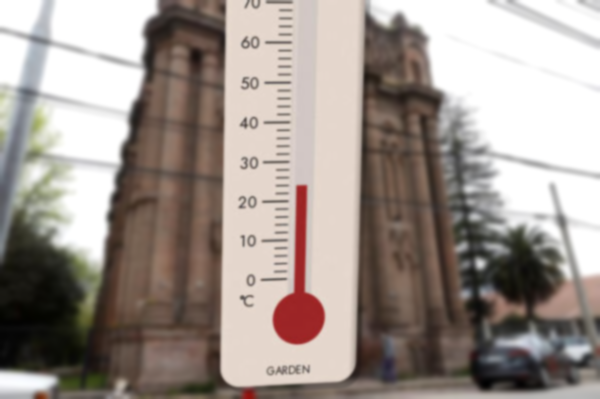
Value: 24°C
